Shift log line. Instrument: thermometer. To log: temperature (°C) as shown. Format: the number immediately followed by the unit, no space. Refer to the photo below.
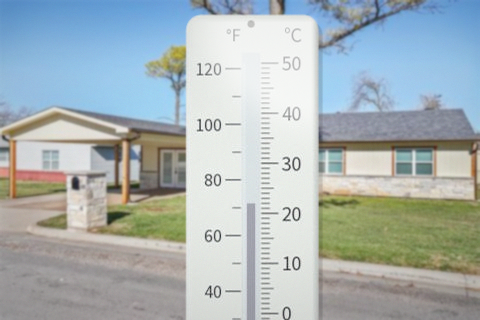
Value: 22°C
